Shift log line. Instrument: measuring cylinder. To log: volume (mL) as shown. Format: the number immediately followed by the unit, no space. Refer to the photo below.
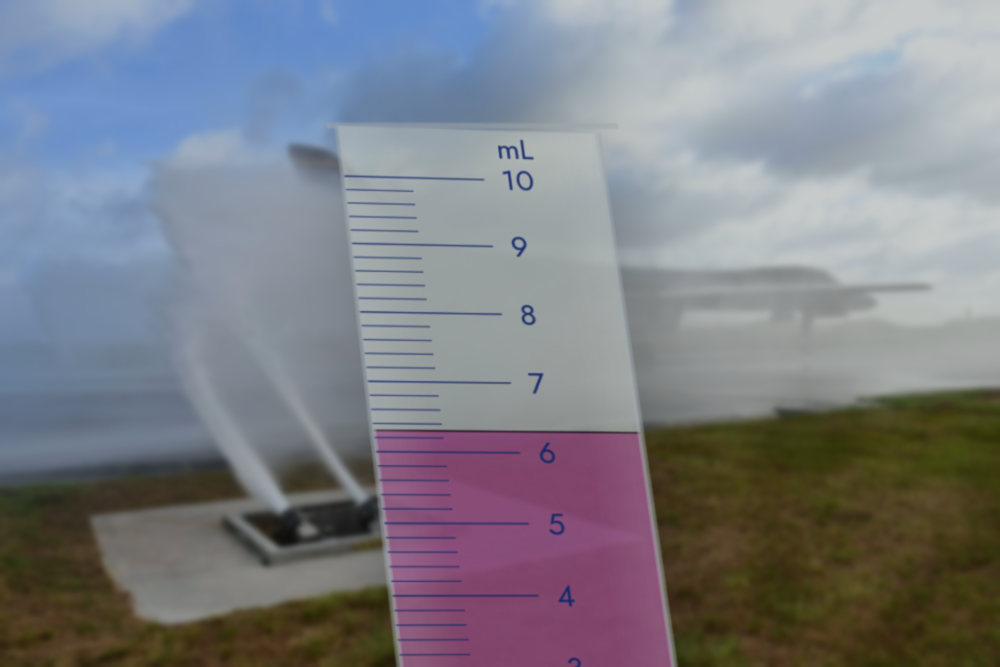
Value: 6.3mL
